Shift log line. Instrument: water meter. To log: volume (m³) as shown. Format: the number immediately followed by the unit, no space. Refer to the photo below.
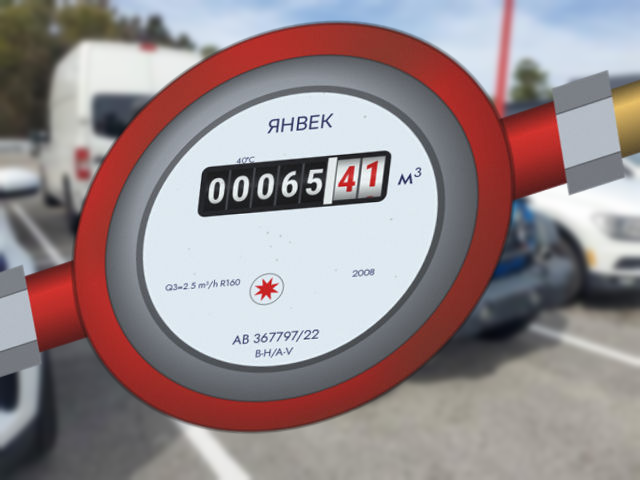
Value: 65.41m³
